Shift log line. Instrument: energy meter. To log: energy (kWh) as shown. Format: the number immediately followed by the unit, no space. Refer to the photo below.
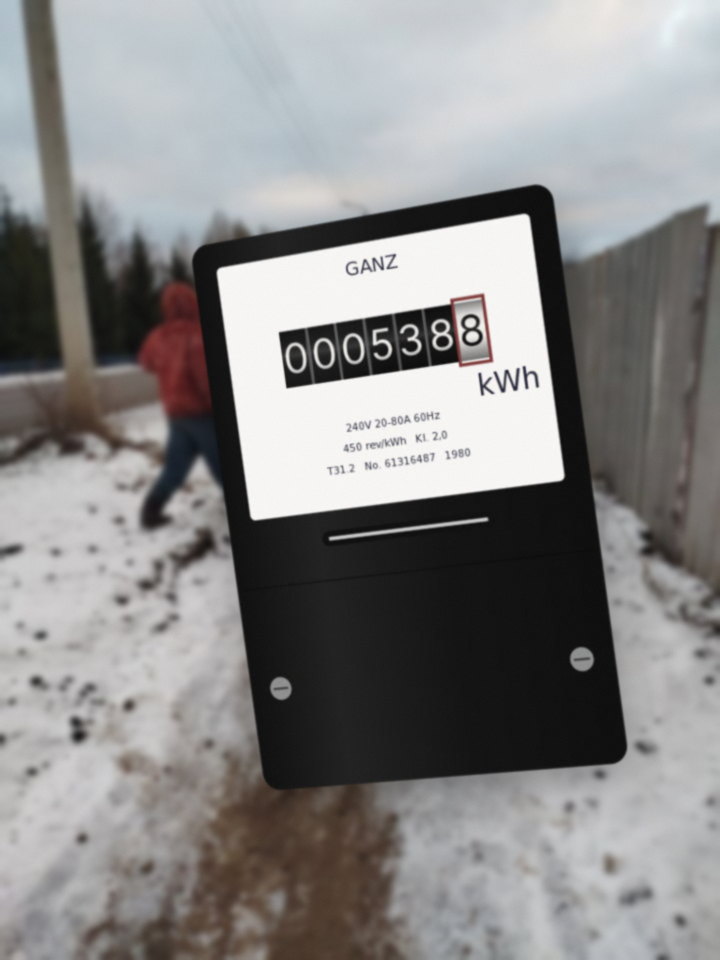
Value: 538.8kWh
